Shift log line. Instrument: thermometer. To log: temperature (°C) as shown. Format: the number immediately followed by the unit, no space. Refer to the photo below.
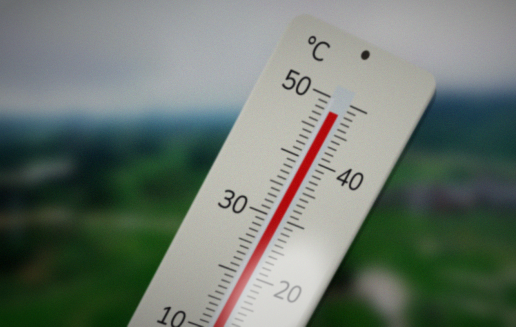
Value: 48°C
